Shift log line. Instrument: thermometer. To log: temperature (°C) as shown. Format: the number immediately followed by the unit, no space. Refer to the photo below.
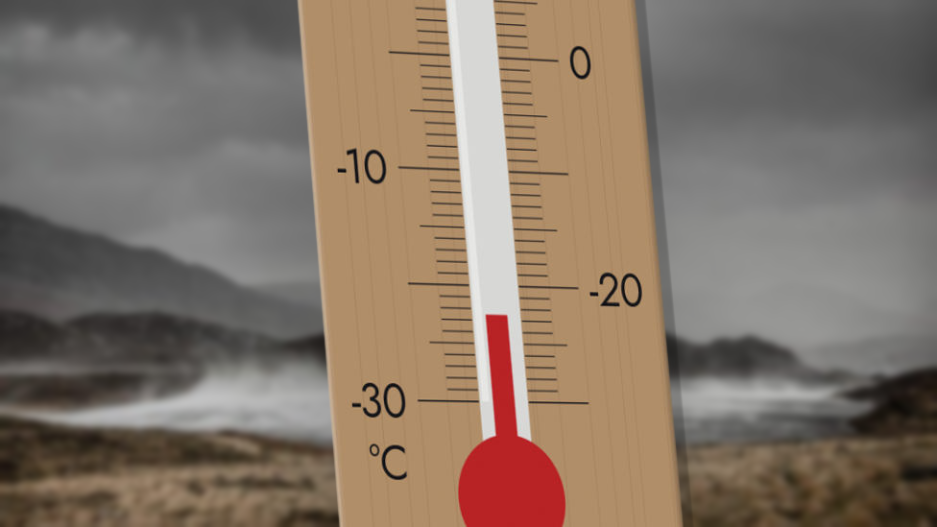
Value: -22.5°C
